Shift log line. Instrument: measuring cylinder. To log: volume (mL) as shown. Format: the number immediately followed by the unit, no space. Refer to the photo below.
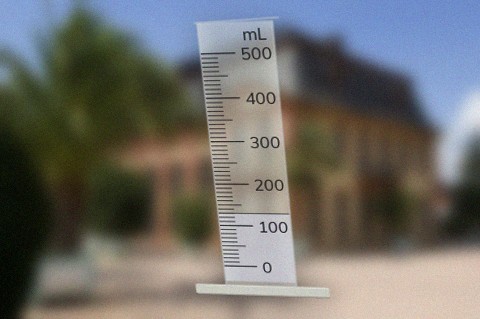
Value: 130mL
